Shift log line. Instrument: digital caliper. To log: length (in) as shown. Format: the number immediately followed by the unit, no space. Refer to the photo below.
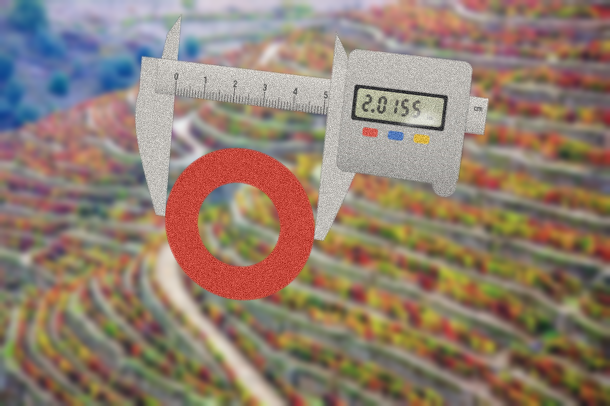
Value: 2.0155in
